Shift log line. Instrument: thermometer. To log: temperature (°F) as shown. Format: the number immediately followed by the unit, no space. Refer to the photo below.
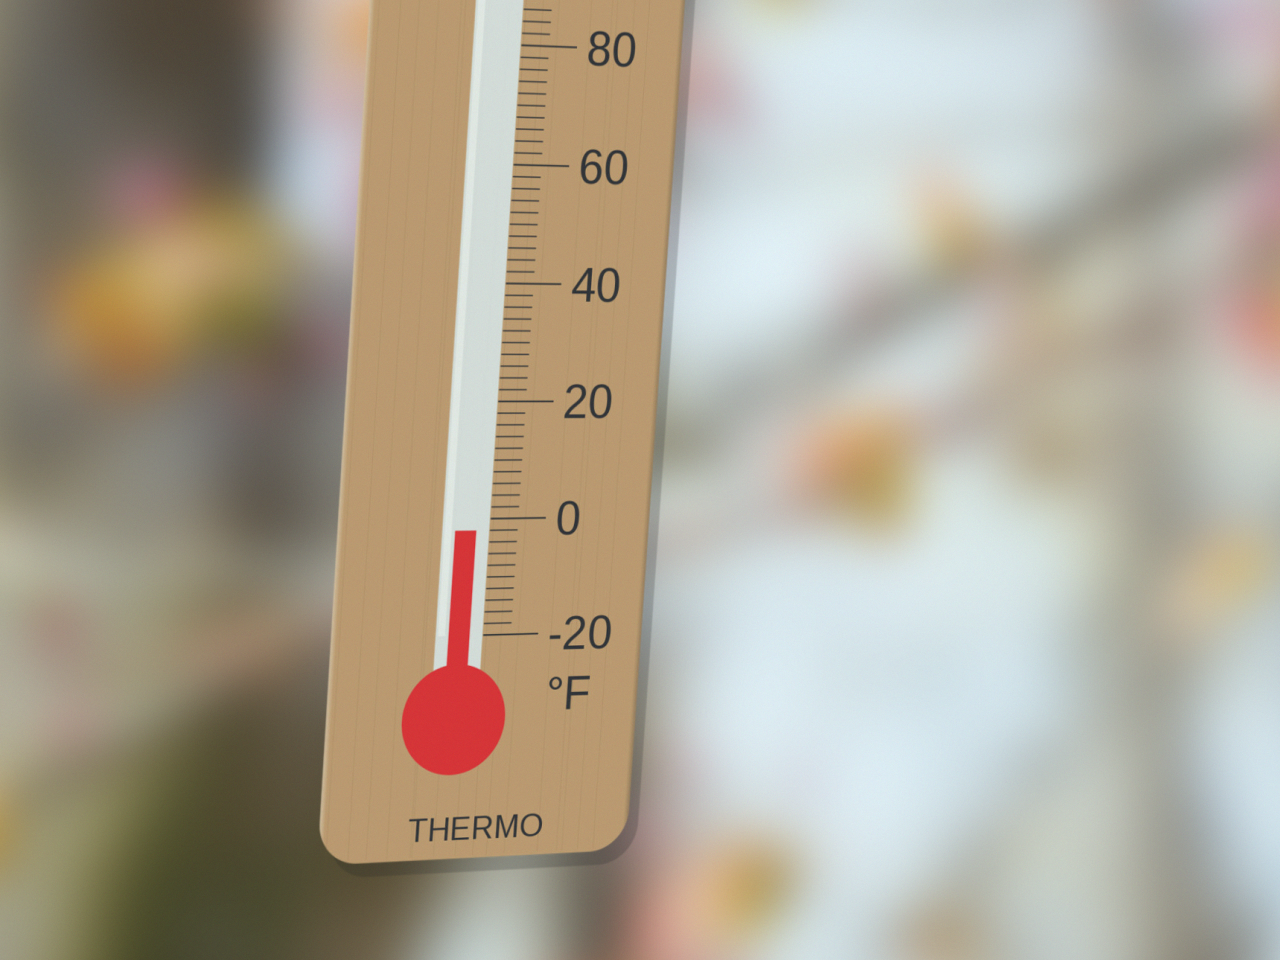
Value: -2°F
